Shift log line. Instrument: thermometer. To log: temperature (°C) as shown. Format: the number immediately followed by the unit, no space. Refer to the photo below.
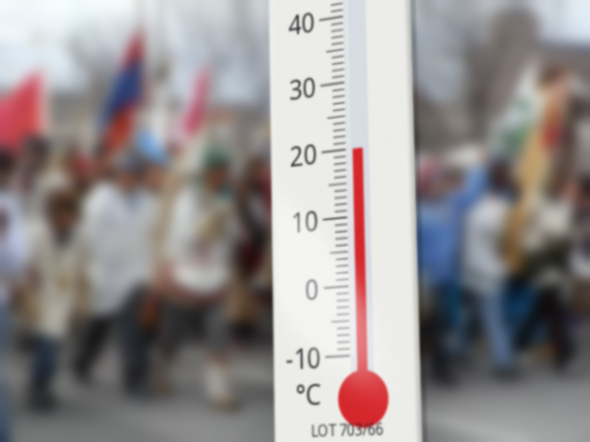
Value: 20°C
